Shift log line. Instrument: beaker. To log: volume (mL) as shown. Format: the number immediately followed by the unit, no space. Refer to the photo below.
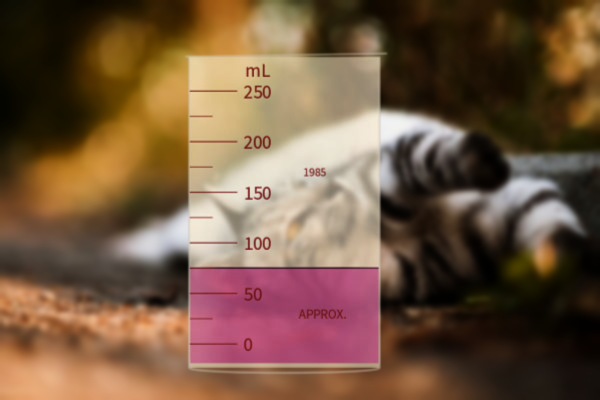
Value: 75mL
